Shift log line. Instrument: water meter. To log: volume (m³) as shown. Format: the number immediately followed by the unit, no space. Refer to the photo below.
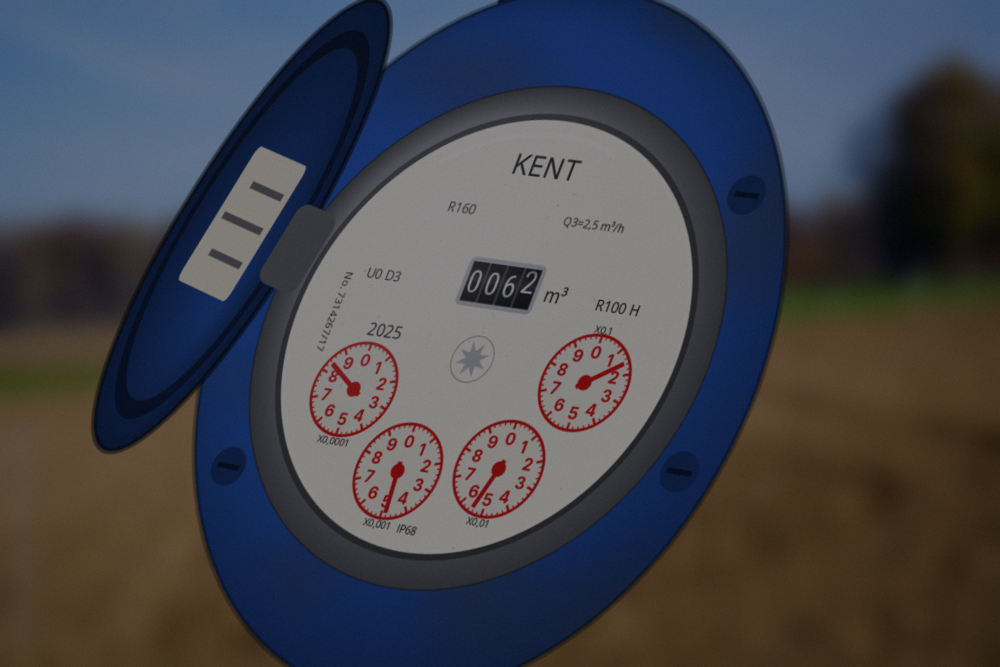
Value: 62.1548m³
